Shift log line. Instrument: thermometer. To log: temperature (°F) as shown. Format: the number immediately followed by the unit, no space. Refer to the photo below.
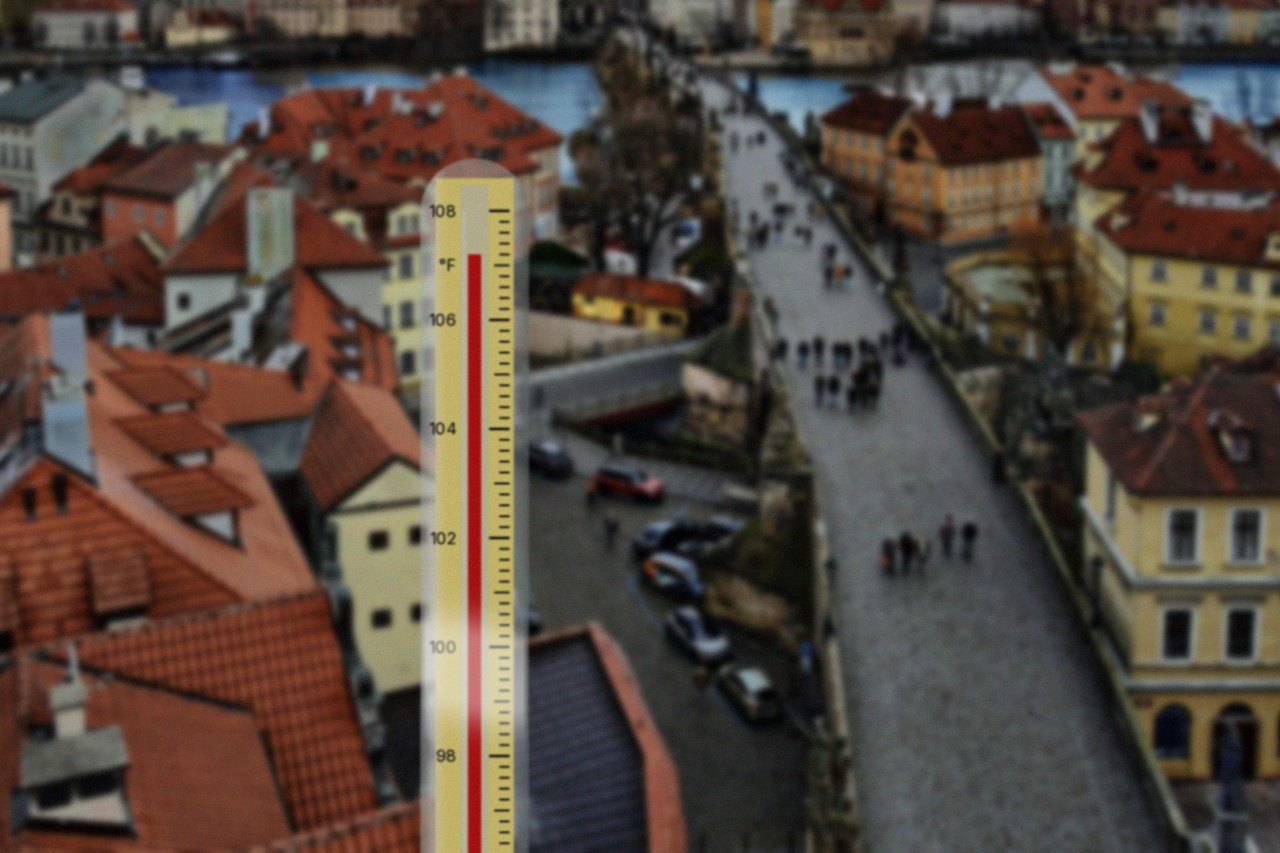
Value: 107.2°F
